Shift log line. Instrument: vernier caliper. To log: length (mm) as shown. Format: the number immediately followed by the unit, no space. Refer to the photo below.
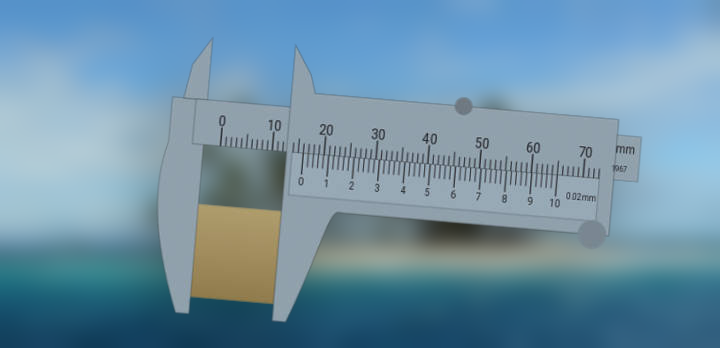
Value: 16.0mm
